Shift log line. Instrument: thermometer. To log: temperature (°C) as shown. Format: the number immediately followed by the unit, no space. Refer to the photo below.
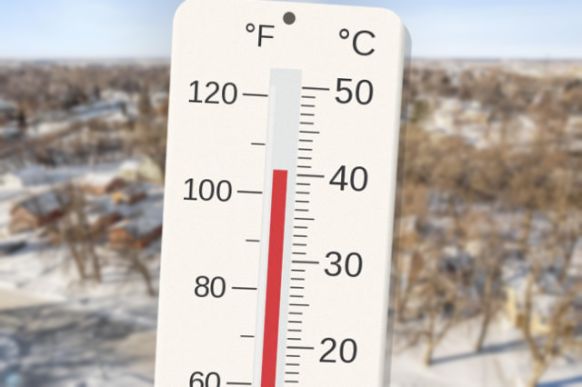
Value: 40.5°C
